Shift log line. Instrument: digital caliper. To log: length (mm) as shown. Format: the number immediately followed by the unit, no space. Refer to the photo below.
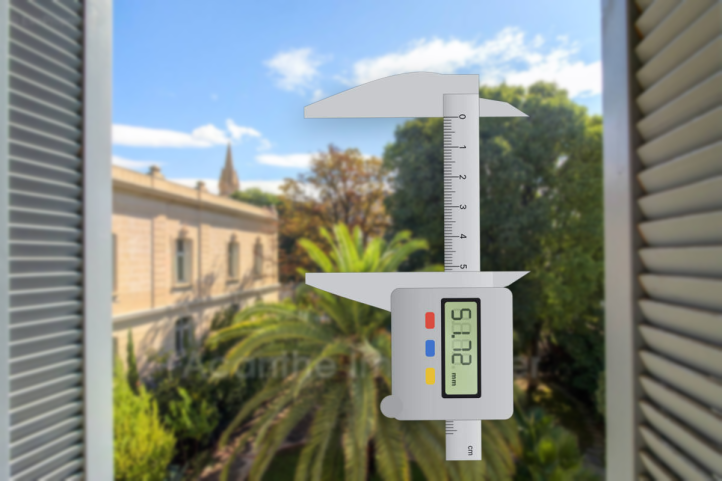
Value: 51.72mm
